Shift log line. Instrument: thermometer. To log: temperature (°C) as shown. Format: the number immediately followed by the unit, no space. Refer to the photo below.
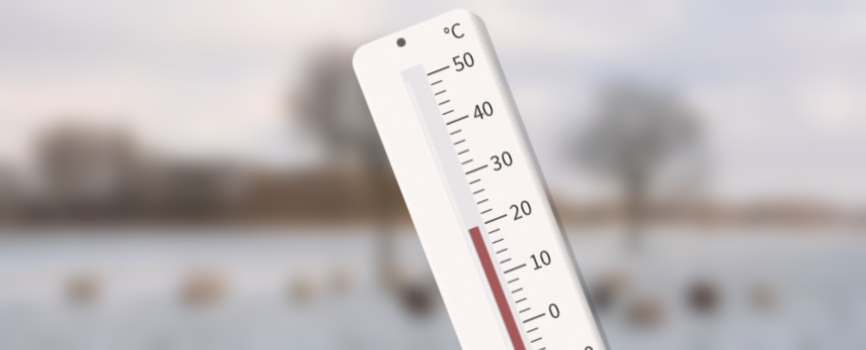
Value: 20°C
